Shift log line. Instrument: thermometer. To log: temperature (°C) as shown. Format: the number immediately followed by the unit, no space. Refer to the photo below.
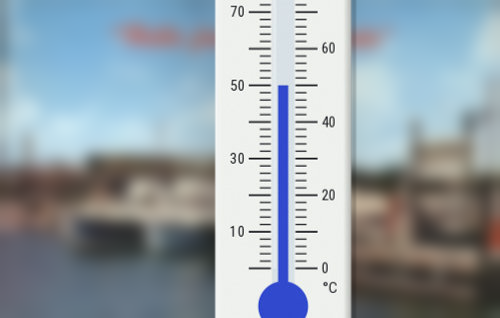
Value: 50°C
